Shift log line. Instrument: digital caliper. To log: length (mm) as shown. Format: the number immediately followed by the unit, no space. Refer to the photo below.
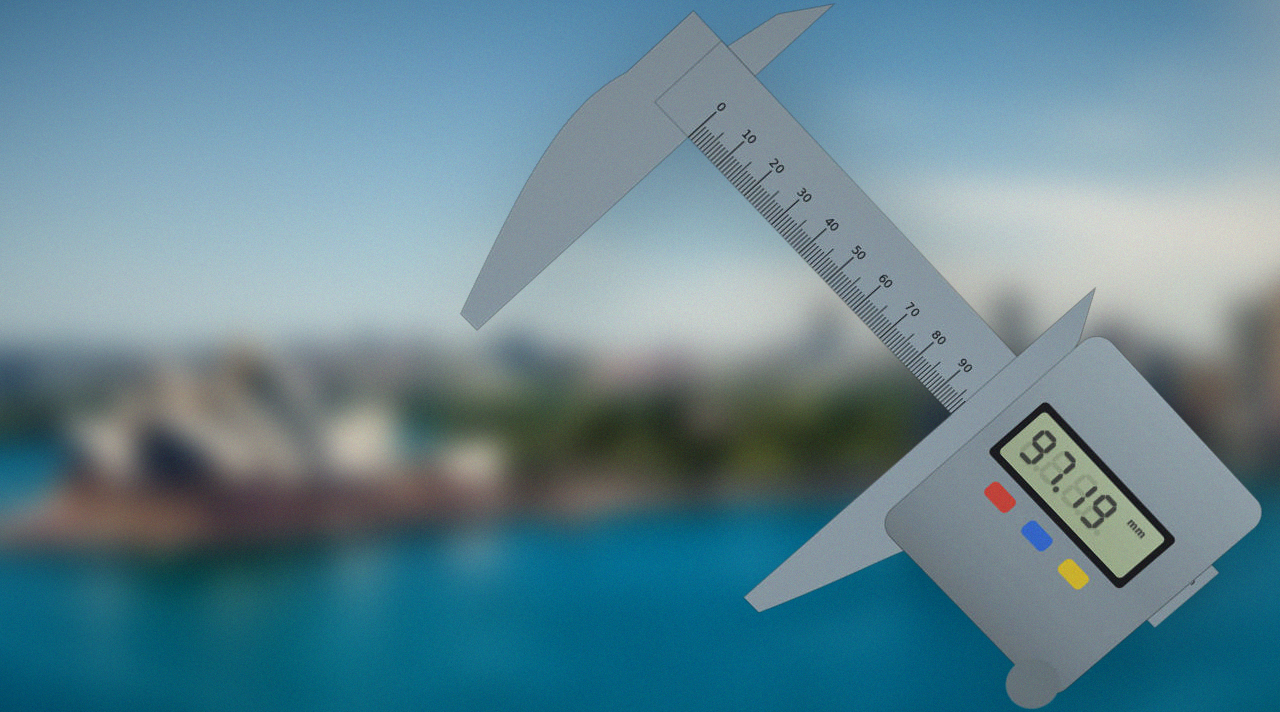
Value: 97.19mm
